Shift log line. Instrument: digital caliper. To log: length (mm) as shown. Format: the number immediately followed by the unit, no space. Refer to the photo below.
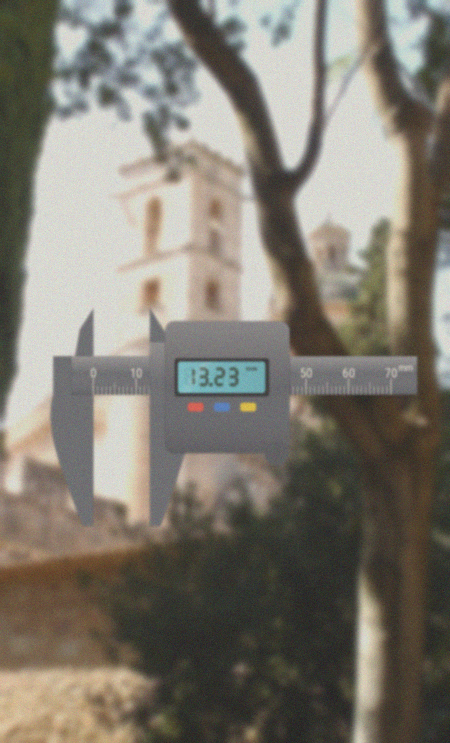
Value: 13.23mm
